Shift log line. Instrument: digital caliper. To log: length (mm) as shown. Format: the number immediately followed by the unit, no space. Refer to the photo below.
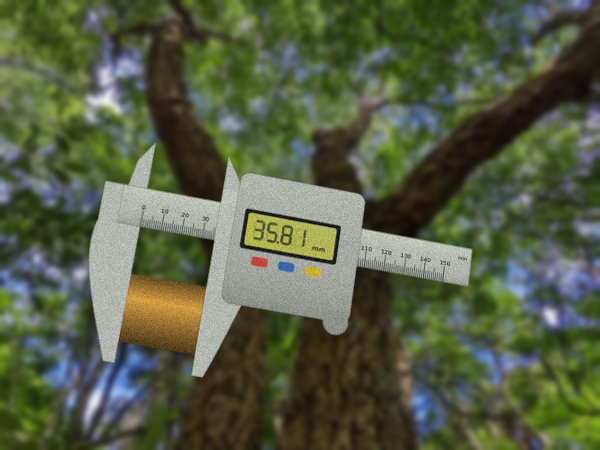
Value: 35.81mm
